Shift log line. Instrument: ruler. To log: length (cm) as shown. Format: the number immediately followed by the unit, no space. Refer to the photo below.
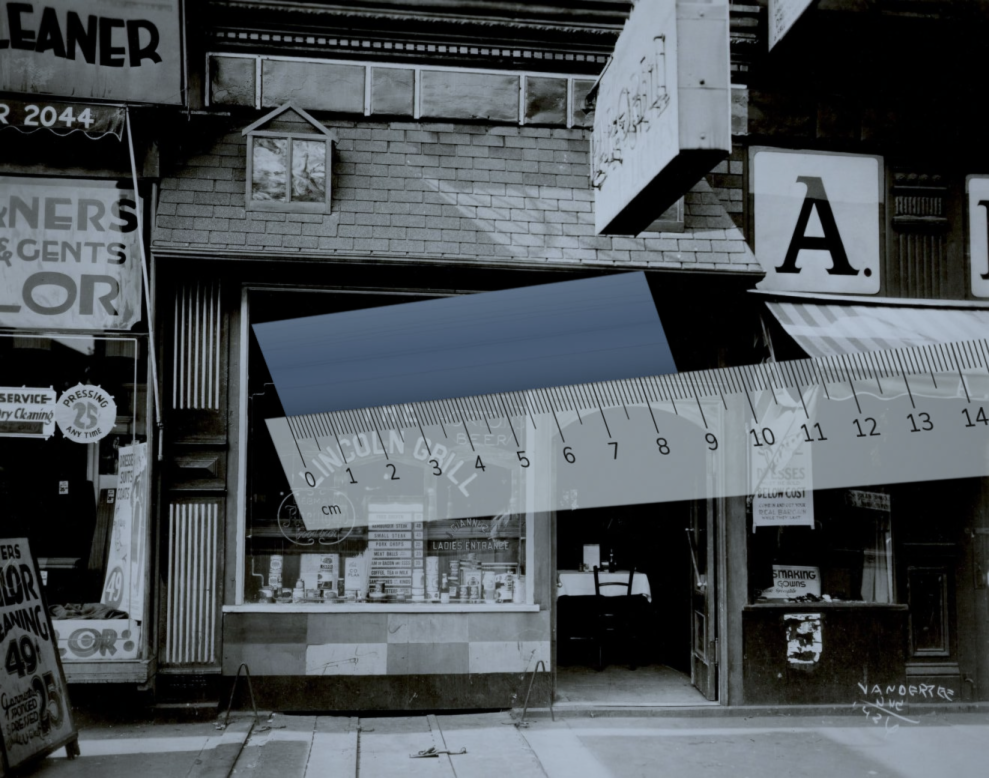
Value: 8.8cm
